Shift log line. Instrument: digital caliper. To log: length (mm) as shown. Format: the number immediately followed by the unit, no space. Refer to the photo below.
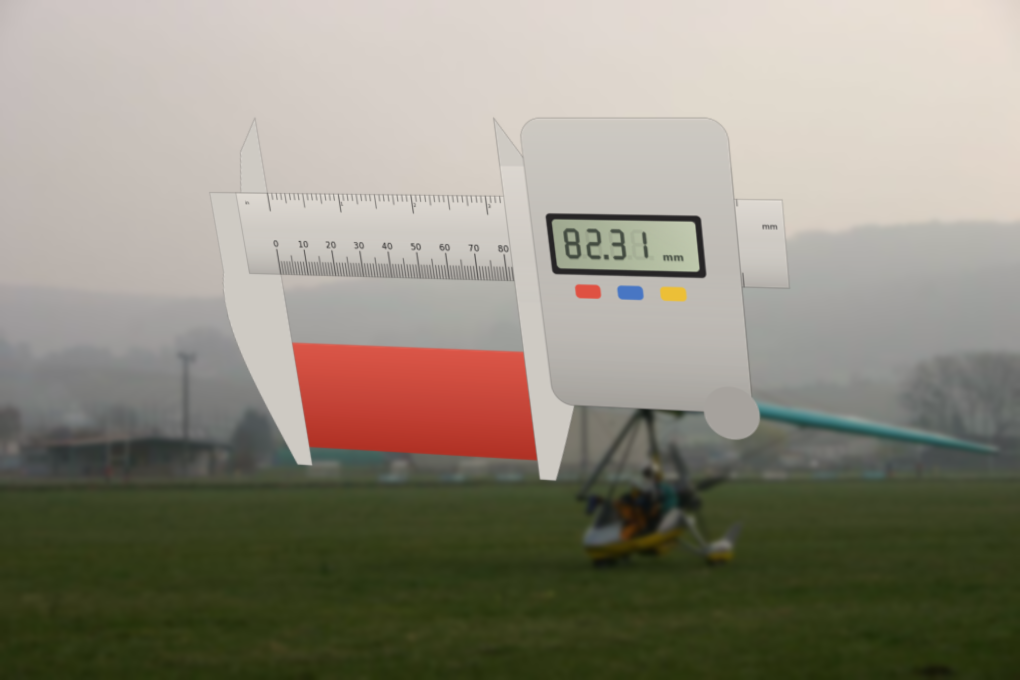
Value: 82.31mm
